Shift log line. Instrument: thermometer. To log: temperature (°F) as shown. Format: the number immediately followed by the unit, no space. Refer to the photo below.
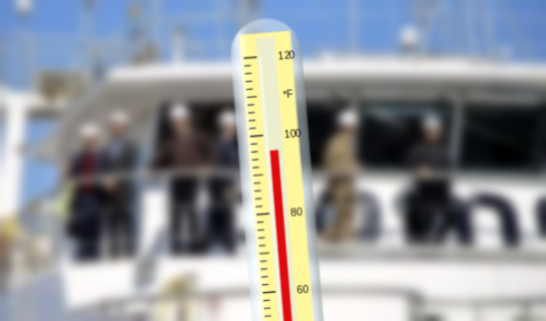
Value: 96°F
